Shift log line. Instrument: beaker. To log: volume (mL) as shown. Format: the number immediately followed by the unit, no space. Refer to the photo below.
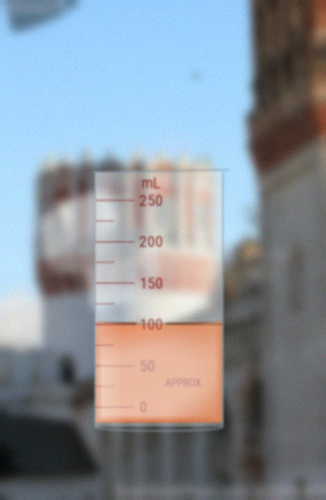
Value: 100mL
